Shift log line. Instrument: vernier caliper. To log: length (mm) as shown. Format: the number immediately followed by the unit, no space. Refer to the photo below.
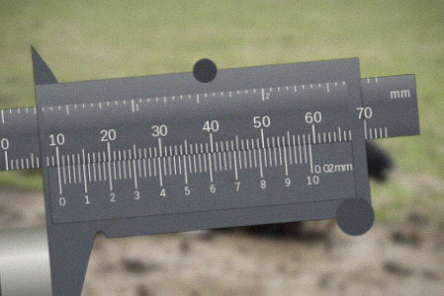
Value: 10.0mm
